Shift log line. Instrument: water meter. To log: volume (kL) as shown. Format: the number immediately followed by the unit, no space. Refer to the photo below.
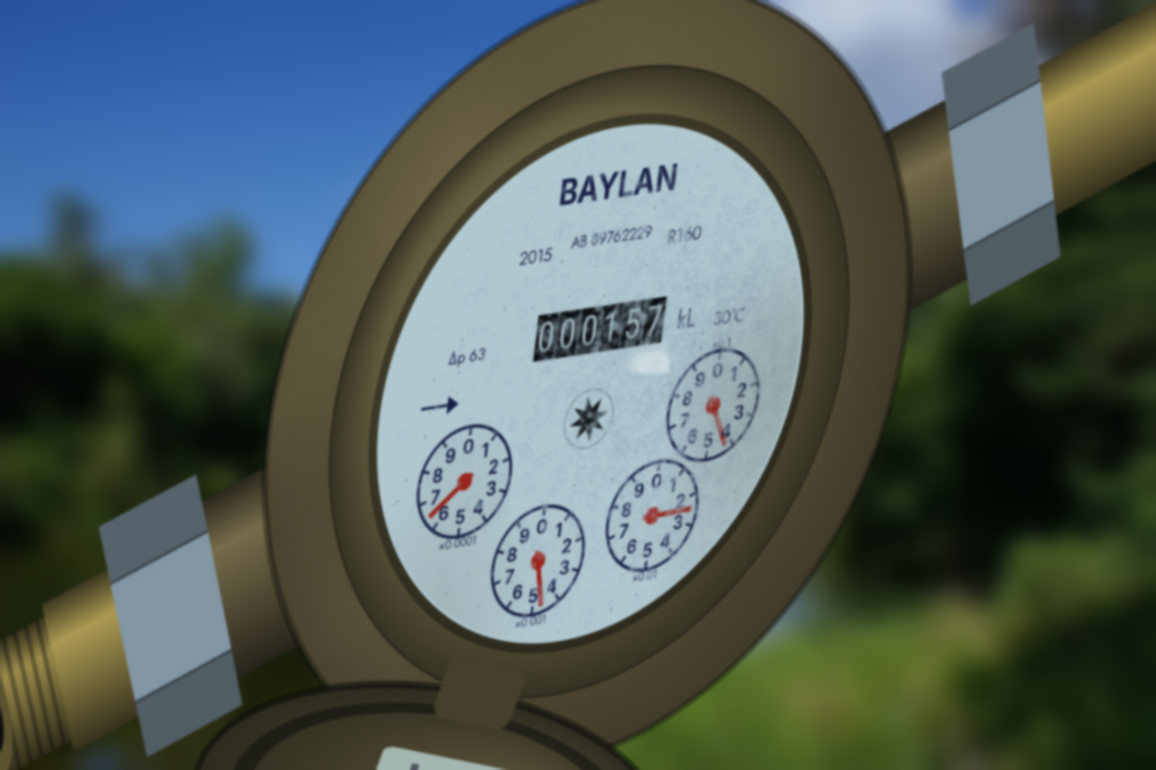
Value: 157.4246kL
